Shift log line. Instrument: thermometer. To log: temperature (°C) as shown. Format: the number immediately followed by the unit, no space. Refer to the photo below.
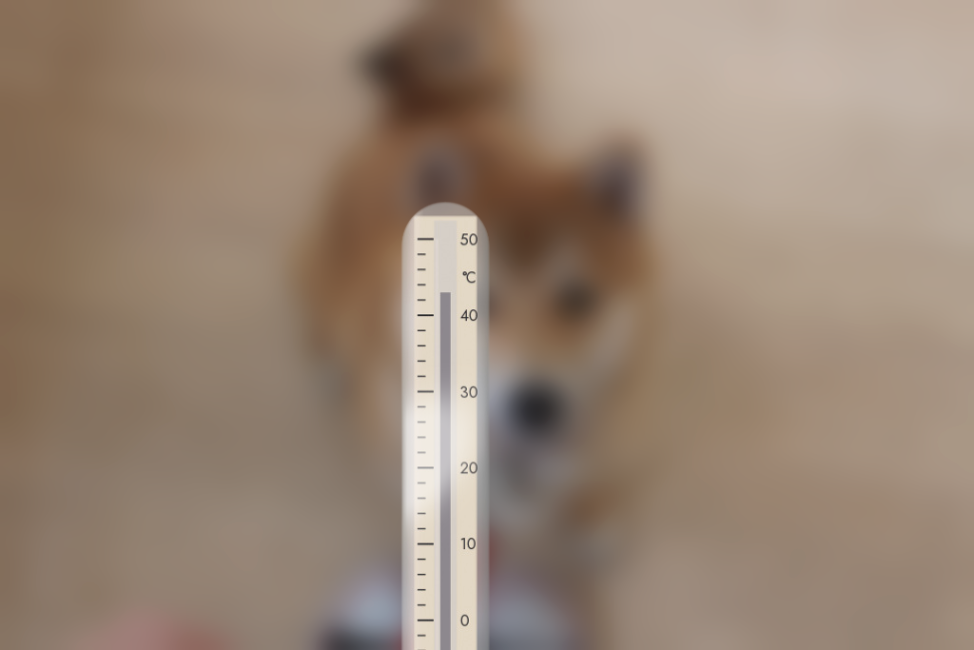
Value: 43°C
